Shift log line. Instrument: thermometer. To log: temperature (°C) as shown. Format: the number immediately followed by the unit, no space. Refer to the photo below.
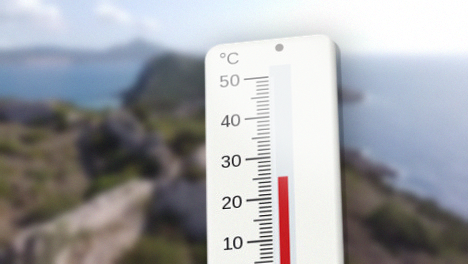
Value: 25°C
